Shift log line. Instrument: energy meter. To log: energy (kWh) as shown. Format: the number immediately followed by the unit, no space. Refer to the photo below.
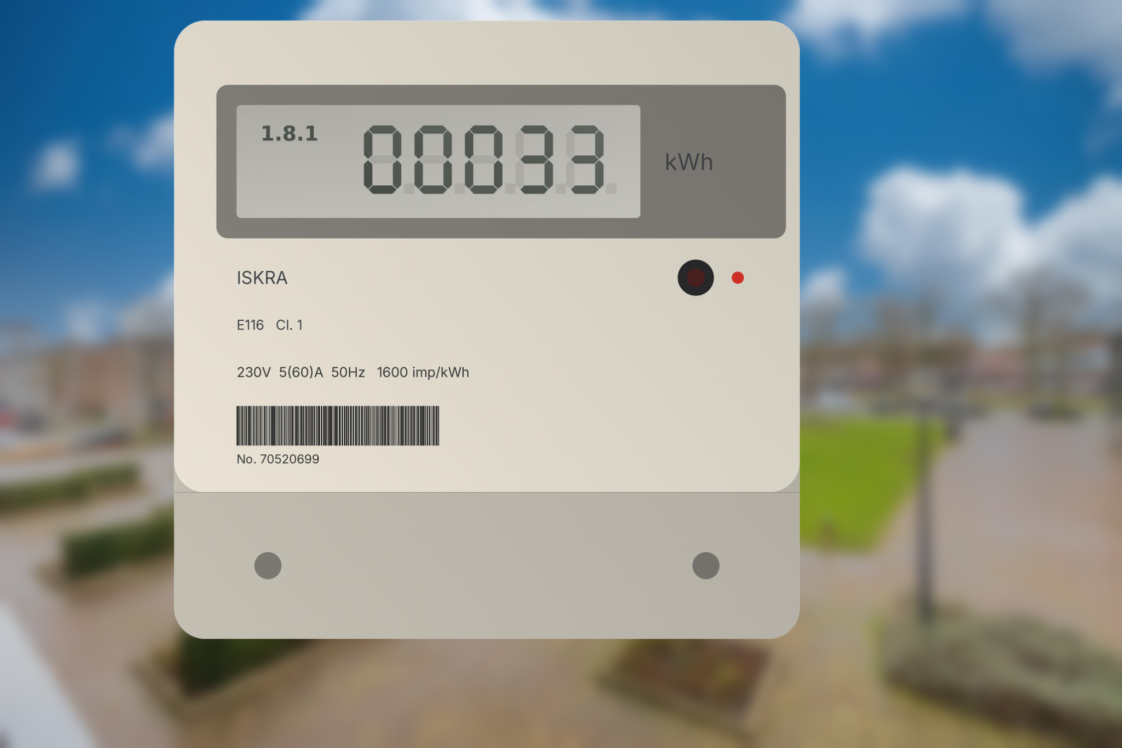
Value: 33kWh
